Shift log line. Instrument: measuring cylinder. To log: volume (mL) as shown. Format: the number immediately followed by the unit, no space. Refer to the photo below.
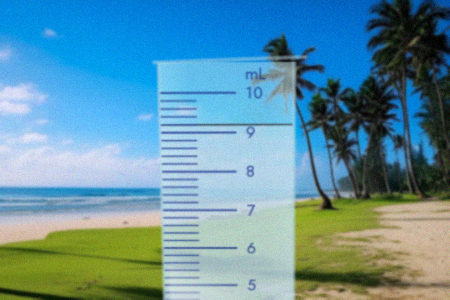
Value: 9.2mL
